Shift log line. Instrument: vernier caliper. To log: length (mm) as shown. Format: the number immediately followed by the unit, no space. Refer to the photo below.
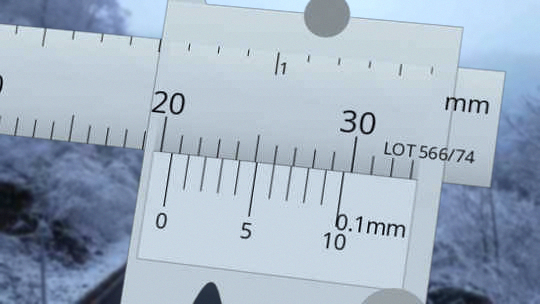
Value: 20.6mm
